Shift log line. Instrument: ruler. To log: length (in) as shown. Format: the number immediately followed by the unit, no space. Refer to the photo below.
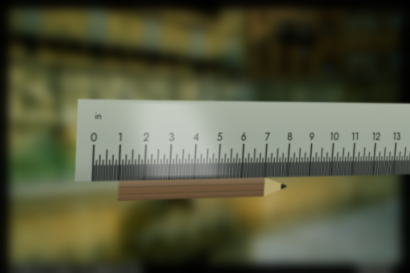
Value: 7in
